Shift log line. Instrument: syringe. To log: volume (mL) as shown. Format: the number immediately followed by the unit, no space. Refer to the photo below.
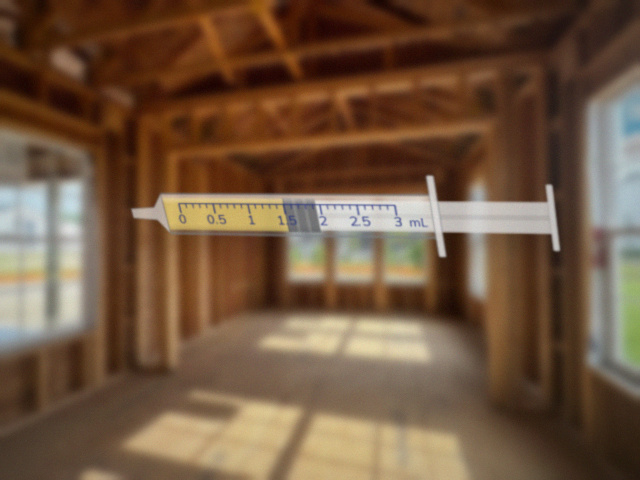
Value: 1.5mL
